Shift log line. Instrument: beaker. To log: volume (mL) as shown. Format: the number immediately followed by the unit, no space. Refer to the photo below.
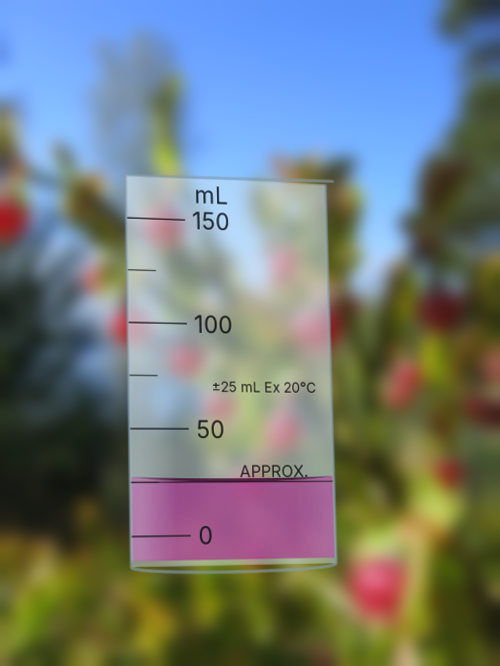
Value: 25mL
